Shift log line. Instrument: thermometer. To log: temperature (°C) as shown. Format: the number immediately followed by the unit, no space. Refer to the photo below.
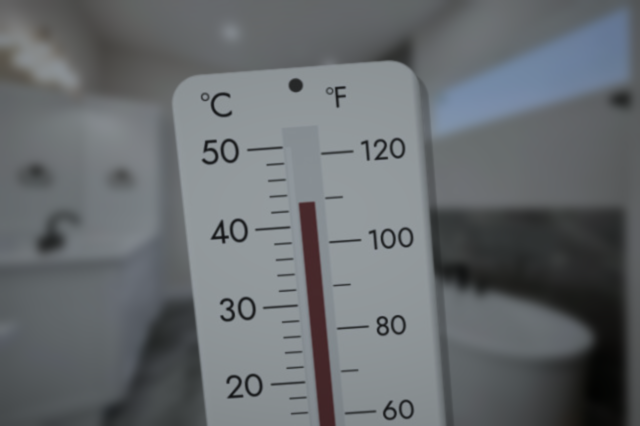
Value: 43°C
